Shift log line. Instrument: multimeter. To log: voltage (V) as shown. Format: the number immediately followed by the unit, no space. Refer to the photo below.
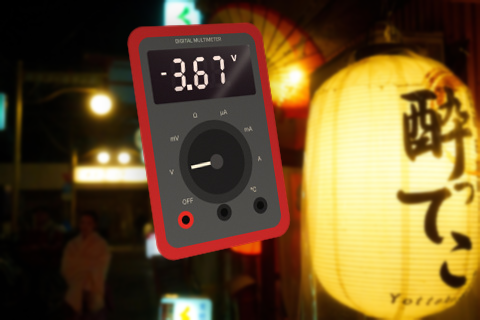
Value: -3.67V
